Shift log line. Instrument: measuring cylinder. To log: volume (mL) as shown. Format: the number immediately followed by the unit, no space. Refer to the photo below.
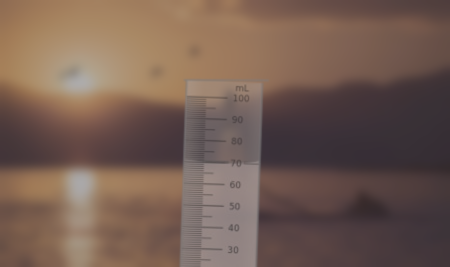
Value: 70mL
